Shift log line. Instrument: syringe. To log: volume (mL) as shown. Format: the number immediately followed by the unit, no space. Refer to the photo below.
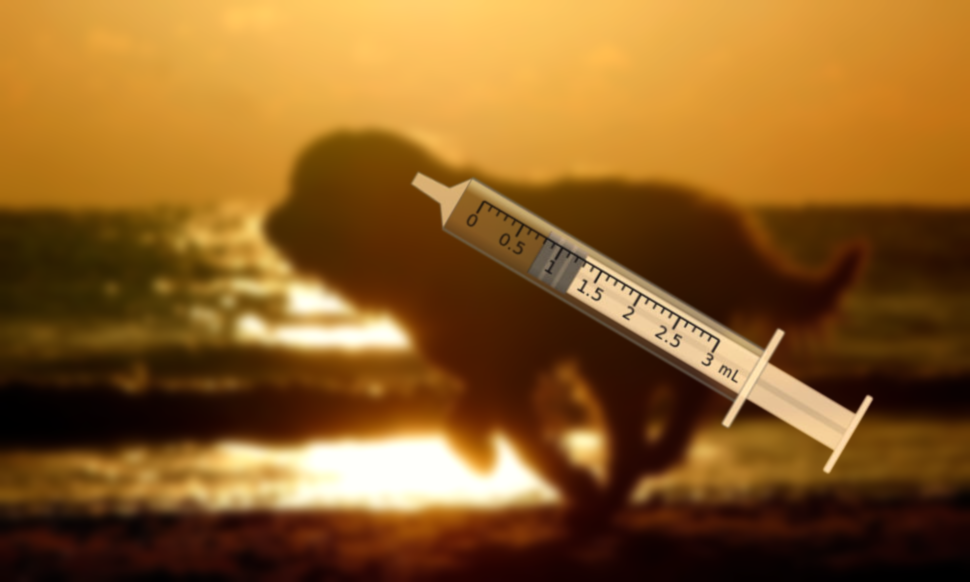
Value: 0.8mL
